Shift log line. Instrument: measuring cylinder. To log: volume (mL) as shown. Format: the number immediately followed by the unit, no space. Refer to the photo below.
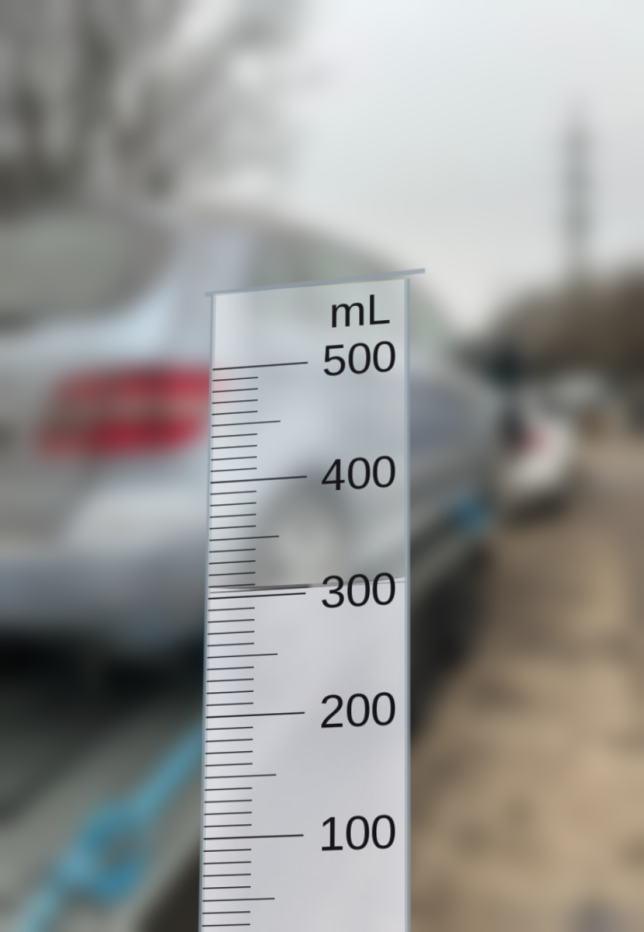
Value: 305mL
